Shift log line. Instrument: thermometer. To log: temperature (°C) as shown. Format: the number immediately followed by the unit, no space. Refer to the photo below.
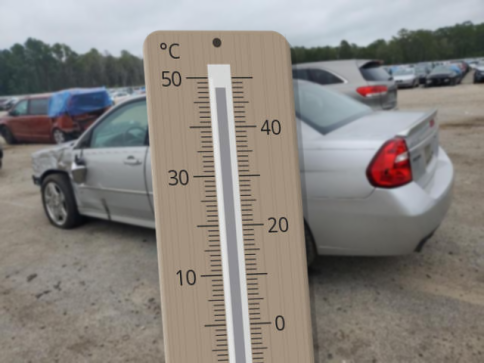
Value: 48°C
